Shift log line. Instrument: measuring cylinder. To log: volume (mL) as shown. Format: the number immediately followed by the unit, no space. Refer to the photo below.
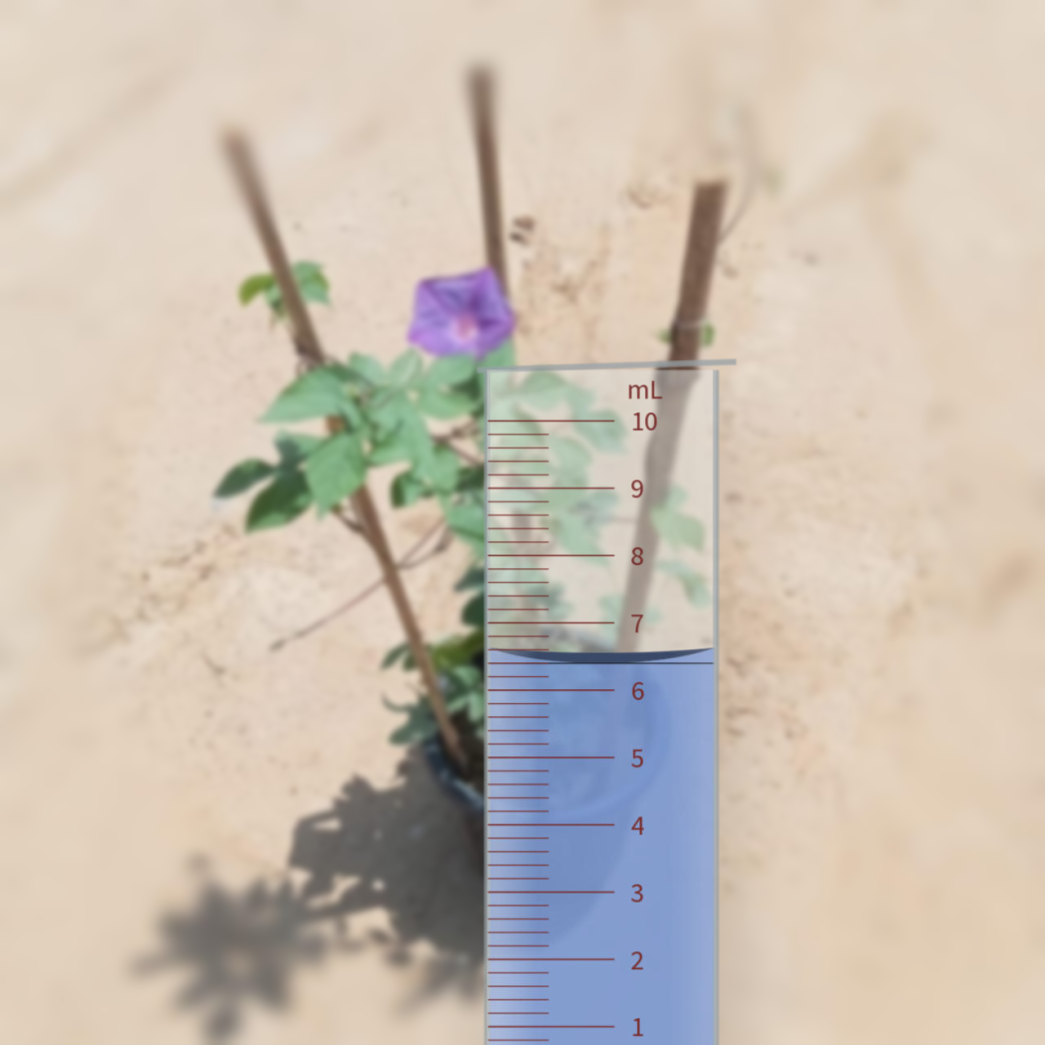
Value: 6.4mL
